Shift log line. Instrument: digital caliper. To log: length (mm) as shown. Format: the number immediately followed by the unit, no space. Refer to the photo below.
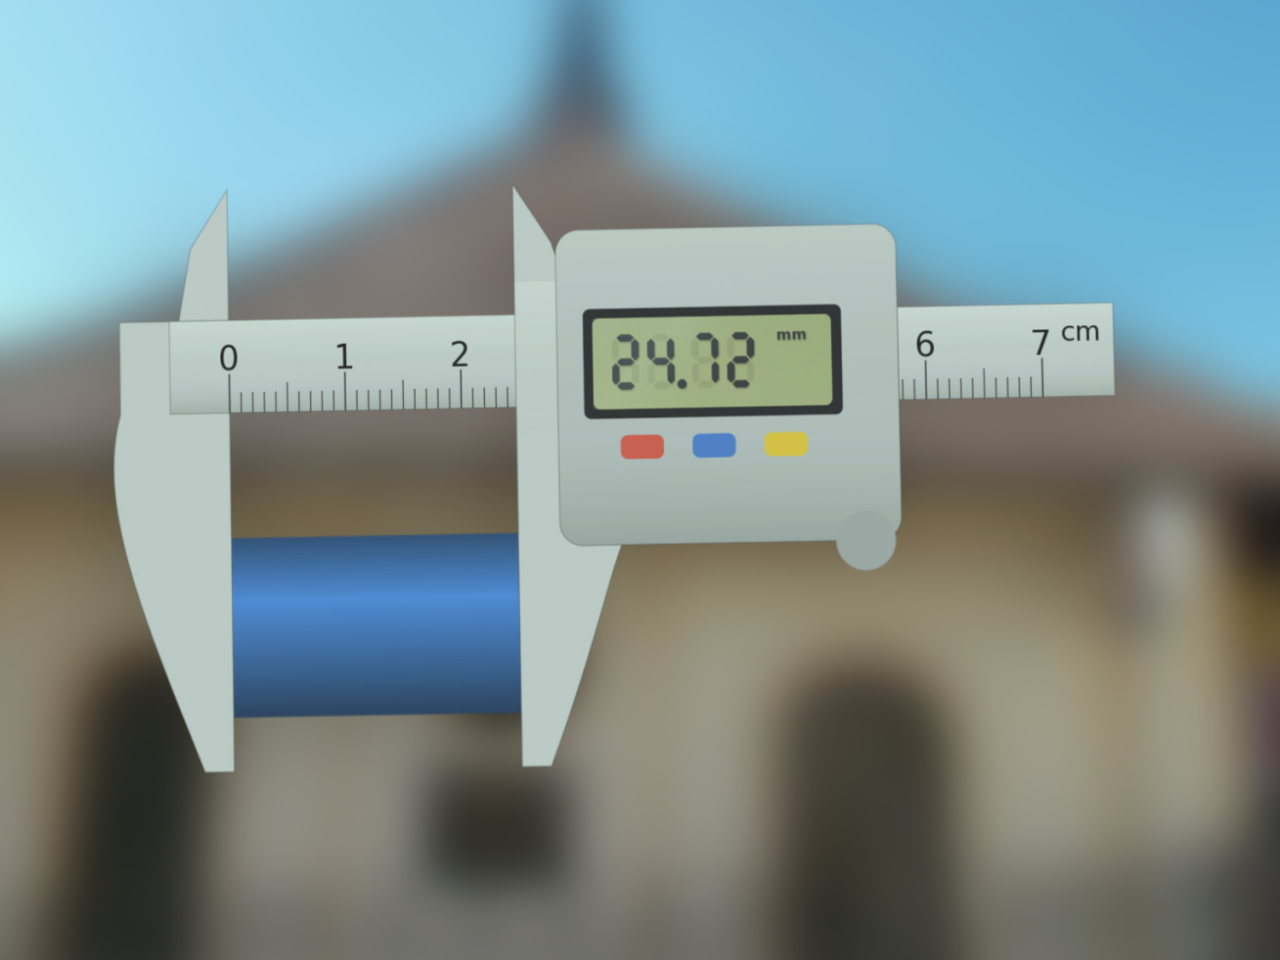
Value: 24.72mm
